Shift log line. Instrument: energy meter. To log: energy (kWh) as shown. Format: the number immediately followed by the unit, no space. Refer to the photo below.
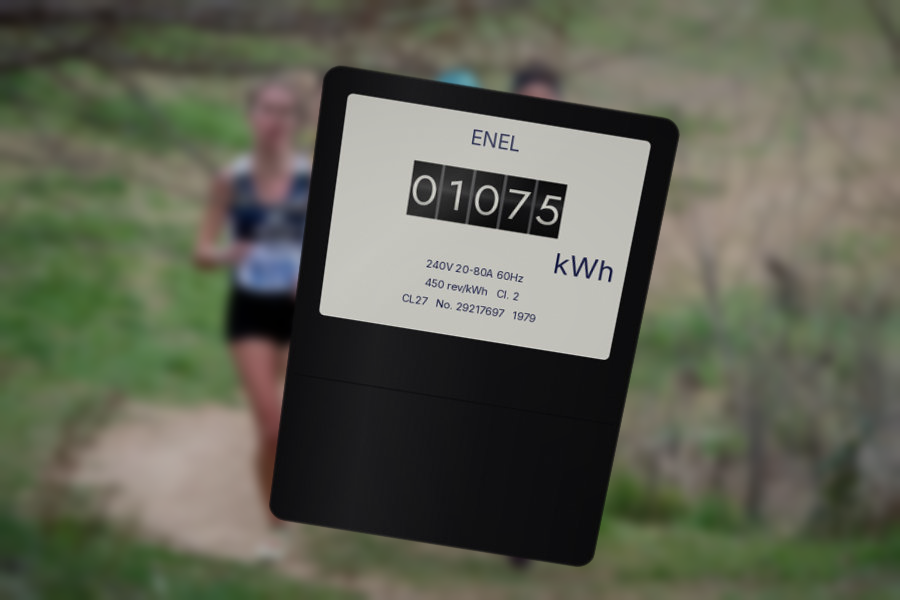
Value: 1075kWh
